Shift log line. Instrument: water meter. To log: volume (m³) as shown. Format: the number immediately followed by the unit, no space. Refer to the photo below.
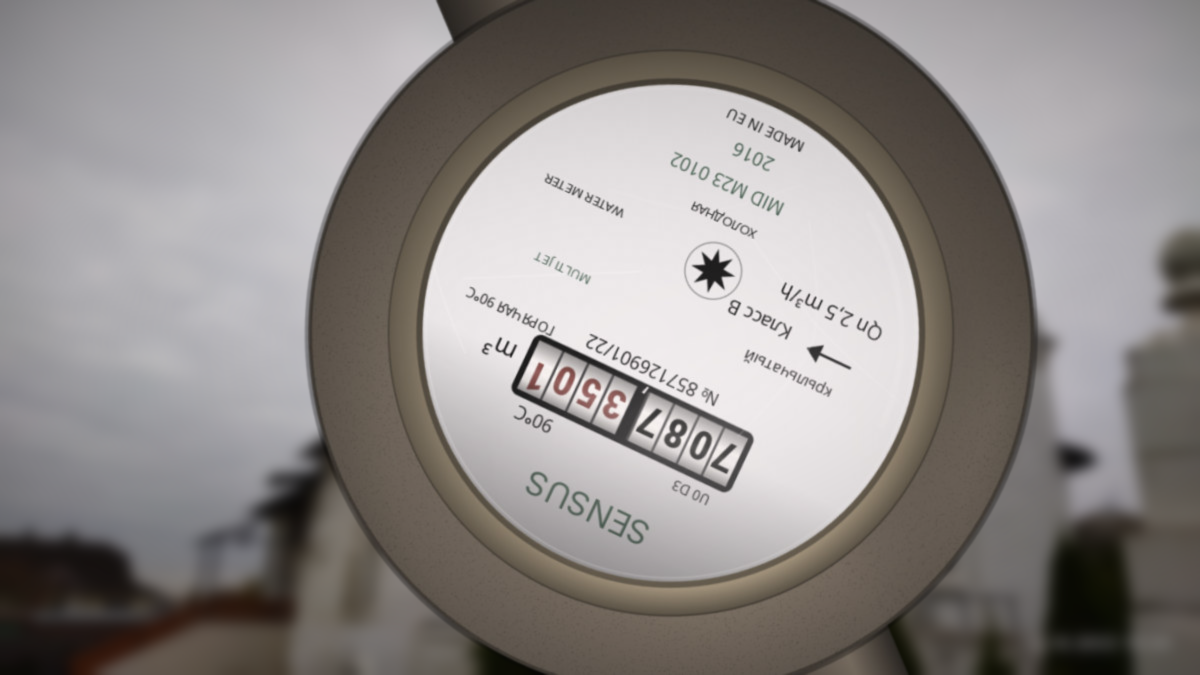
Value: 7087.3501m³
